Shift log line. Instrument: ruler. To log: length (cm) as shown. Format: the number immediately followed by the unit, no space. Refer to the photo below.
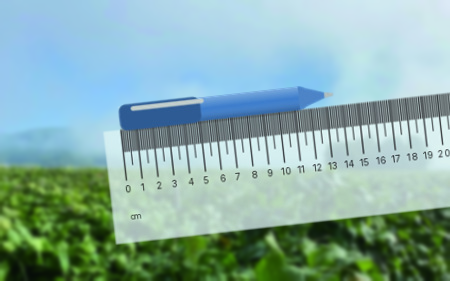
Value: 13.5cm
